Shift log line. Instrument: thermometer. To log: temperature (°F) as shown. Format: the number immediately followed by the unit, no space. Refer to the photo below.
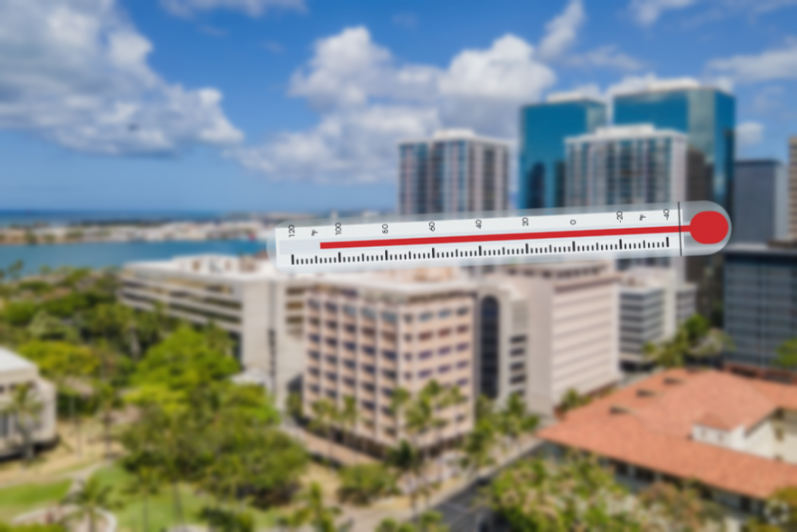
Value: 108°F
